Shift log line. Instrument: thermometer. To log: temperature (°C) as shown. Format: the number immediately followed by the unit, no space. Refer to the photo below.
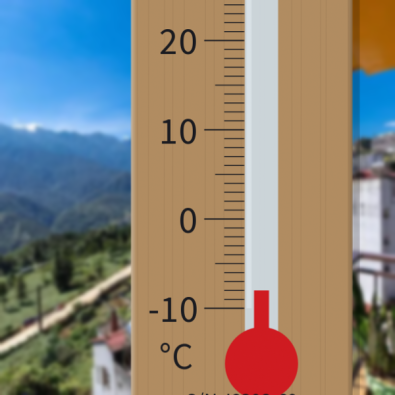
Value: -8°C
